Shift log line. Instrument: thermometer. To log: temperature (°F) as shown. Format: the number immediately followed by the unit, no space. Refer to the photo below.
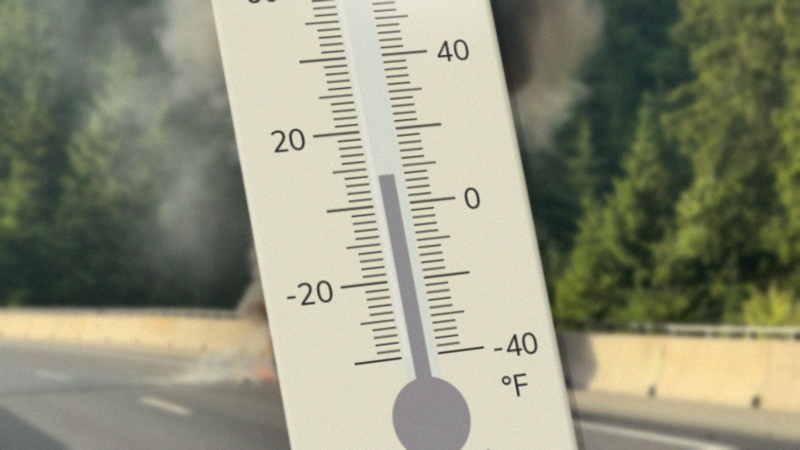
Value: 8°F
